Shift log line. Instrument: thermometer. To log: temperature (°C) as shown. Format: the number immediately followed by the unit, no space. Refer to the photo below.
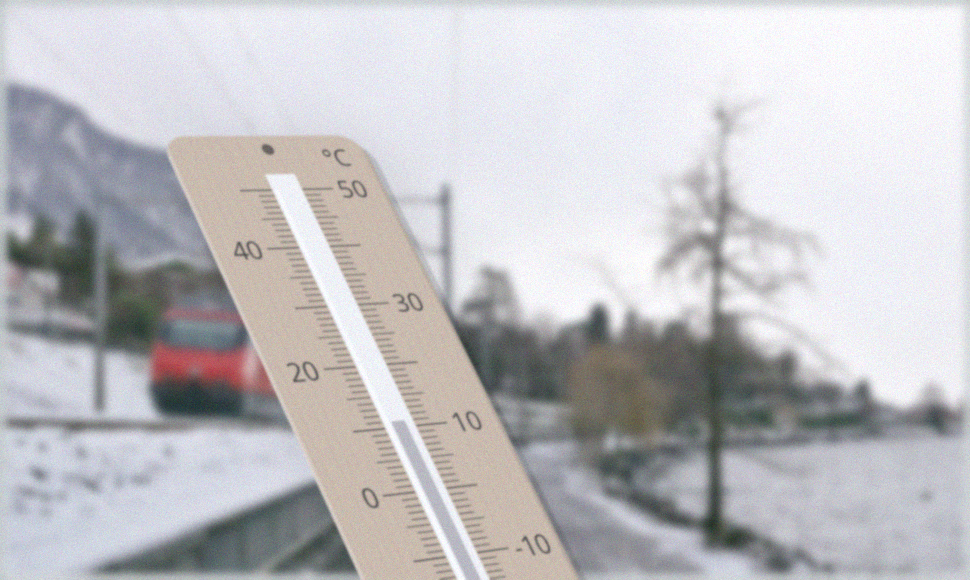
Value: 11°C
